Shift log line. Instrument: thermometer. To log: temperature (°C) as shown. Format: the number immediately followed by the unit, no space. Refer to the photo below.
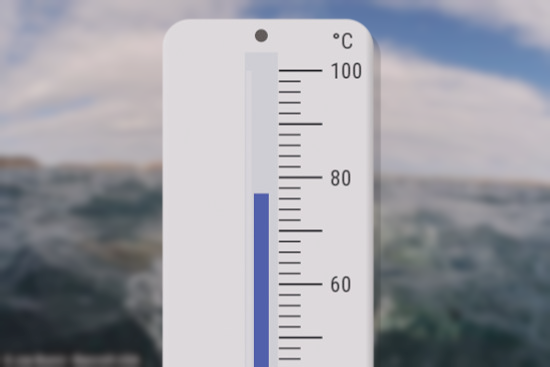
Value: 77°C
